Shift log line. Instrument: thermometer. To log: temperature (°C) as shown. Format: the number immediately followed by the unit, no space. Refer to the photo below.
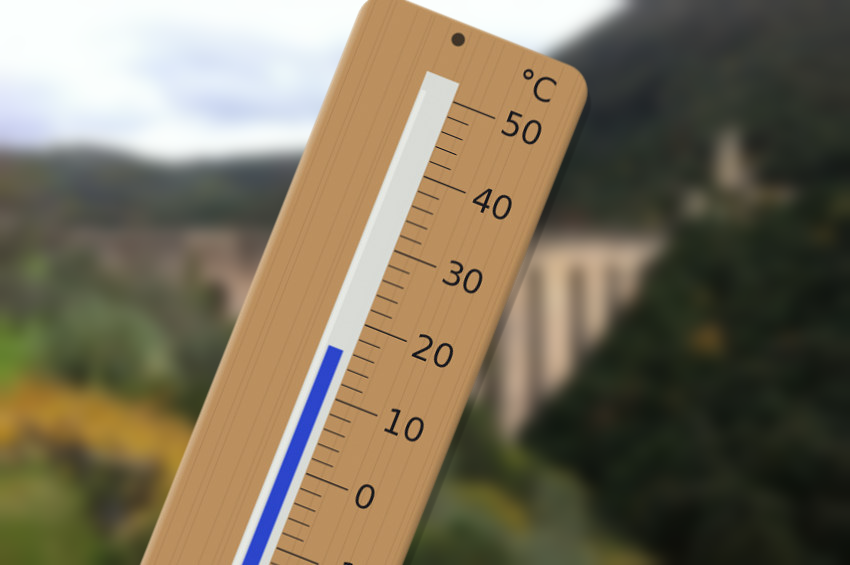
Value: 16°C
